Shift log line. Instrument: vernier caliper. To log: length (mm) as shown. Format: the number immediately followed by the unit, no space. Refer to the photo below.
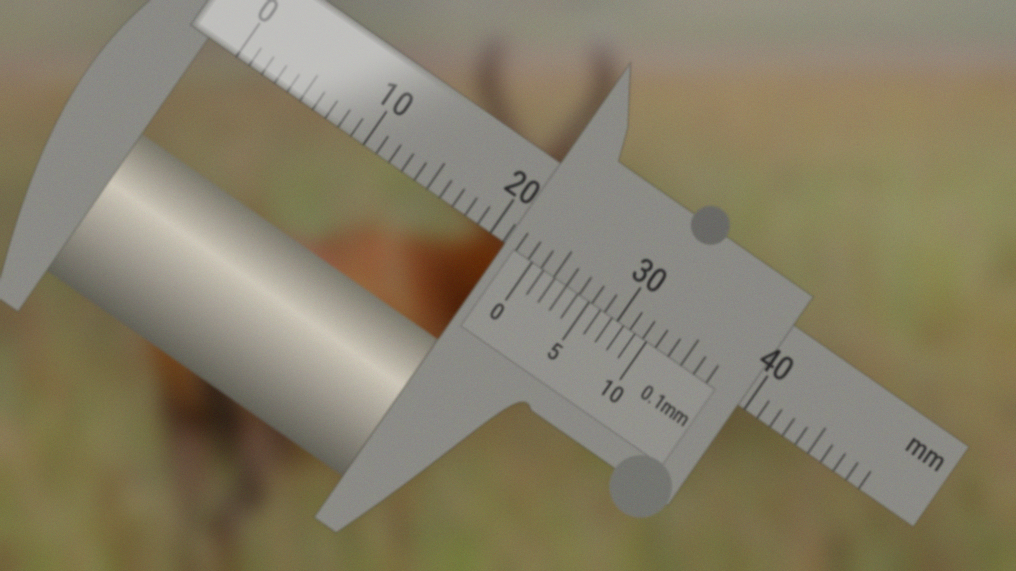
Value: 23.3mm
